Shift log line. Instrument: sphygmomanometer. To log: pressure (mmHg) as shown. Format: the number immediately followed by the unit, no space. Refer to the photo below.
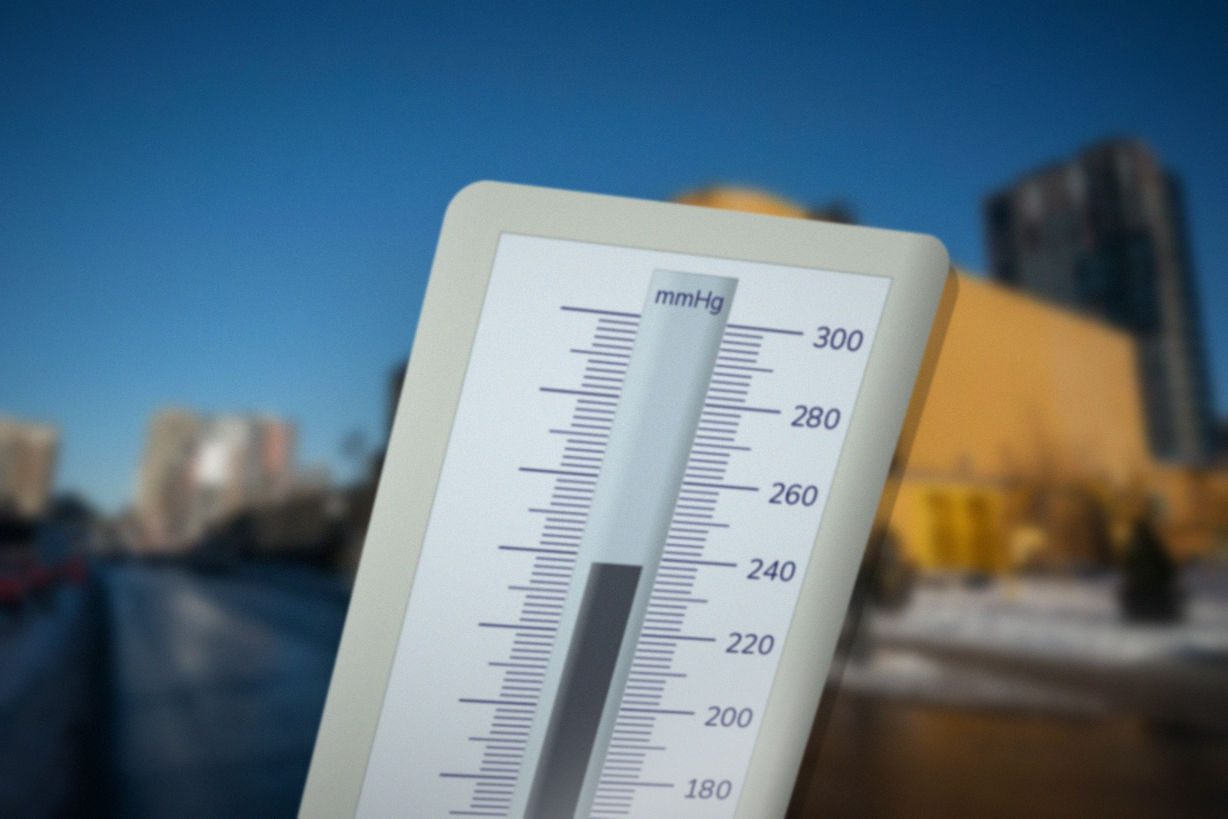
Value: 238mmHg
